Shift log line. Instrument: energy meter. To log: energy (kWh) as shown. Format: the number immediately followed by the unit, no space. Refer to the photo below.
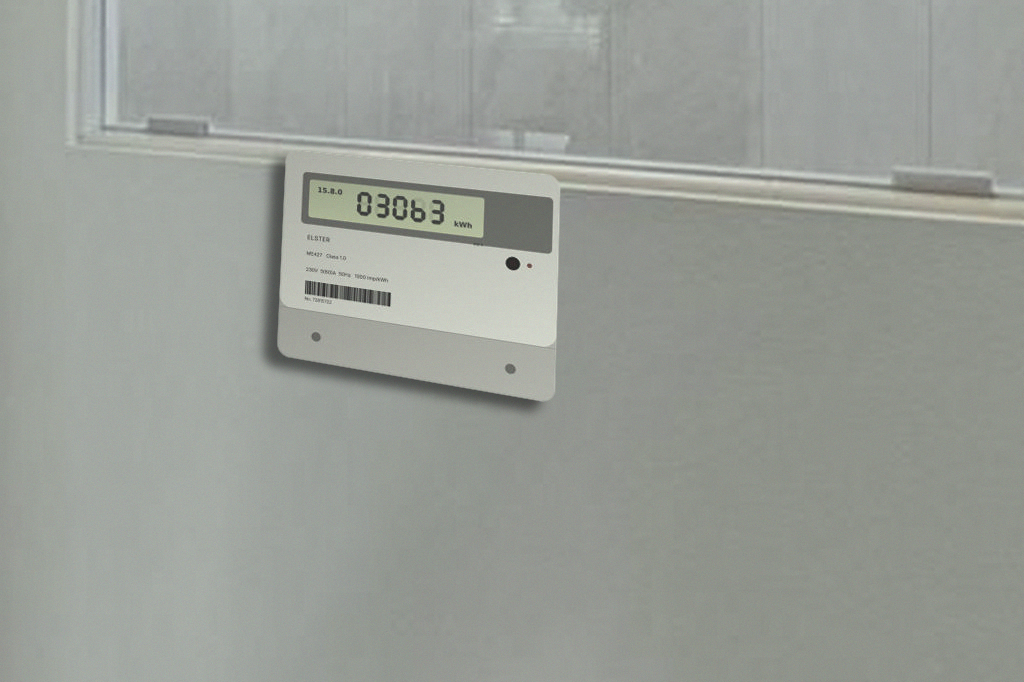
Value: 3063kWh
